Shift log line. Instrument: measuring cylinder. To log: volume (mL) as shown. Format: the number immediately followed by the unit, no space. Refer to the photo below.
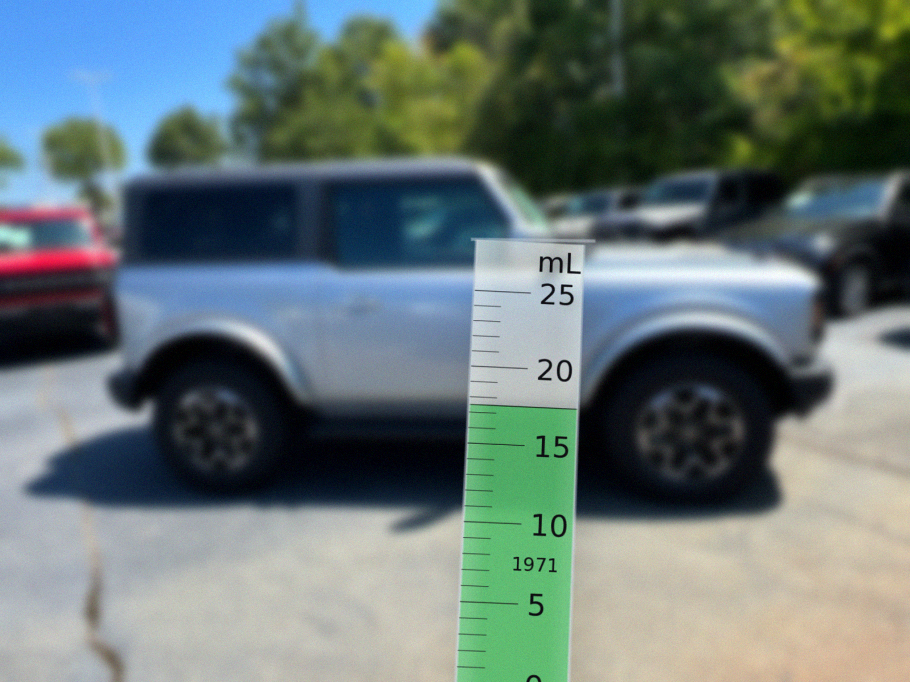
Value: 17.5mL
